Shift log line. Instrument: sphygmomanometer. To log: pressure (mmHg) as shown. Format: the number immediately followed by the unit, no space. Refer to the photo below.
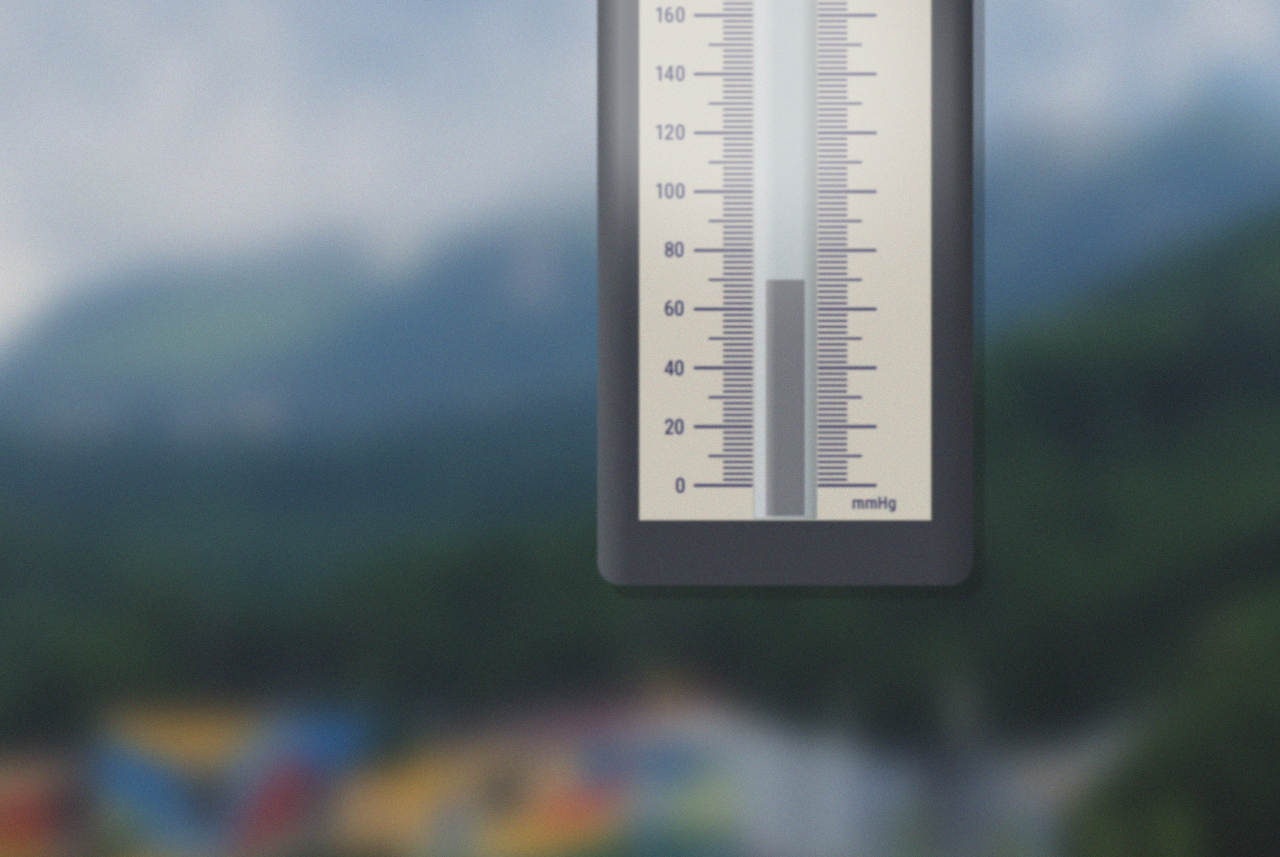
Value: 70mmHg
